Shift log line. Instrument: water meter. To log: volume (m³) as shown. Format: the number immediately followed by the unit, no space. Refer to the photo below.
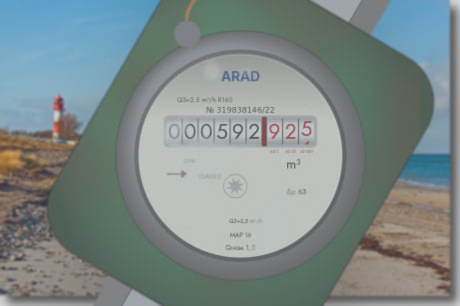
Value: 592.925m³
